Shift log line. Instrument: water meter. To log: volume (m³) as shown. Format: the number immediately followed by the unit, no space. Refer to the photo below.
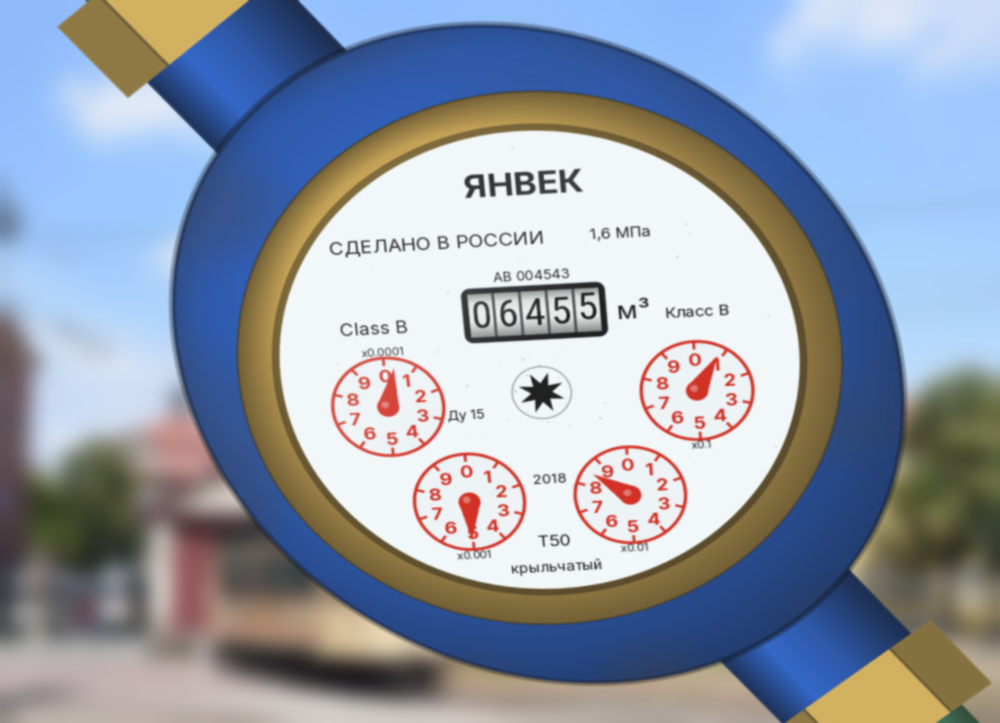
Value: 6455.0850m³
